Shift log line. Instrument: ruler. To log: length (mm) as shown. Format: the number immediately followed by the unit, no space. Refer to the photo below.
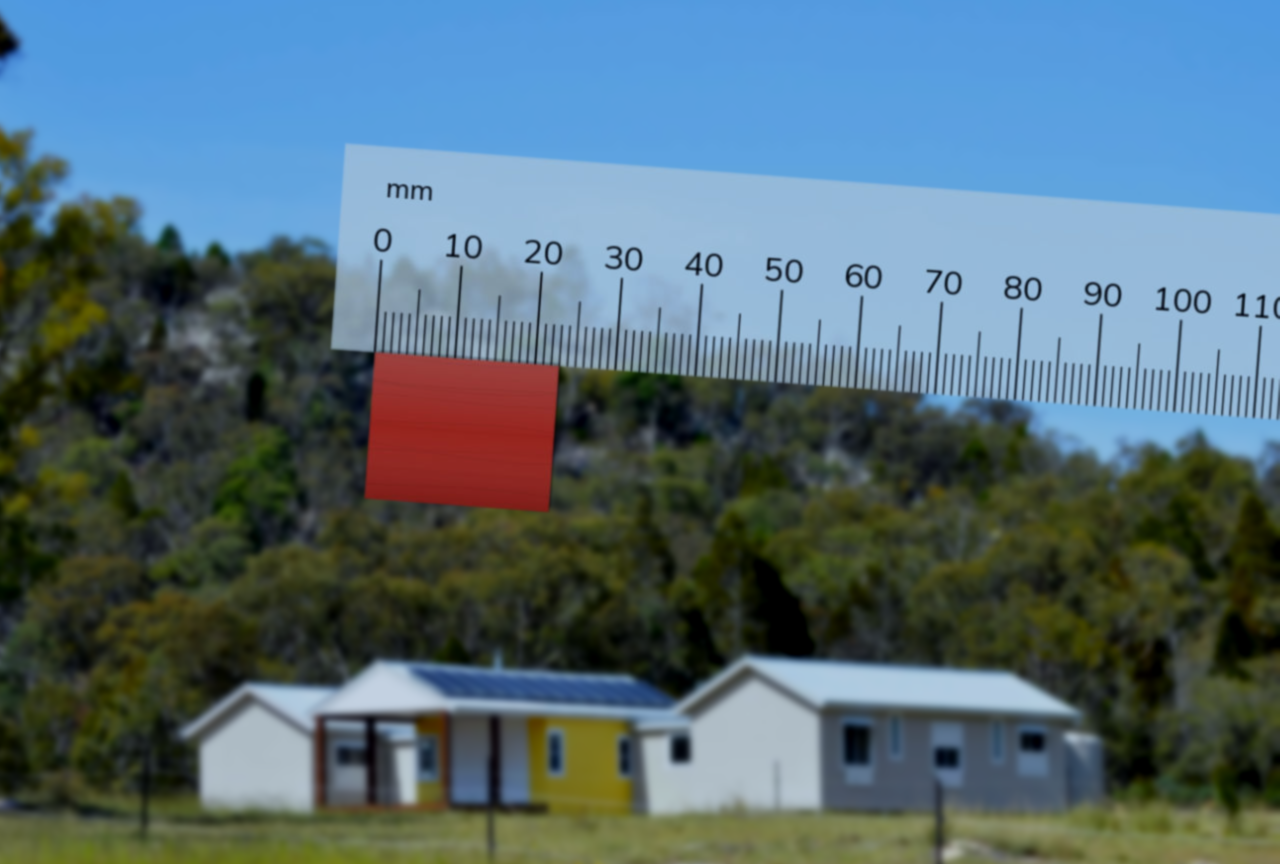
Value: 23mm
